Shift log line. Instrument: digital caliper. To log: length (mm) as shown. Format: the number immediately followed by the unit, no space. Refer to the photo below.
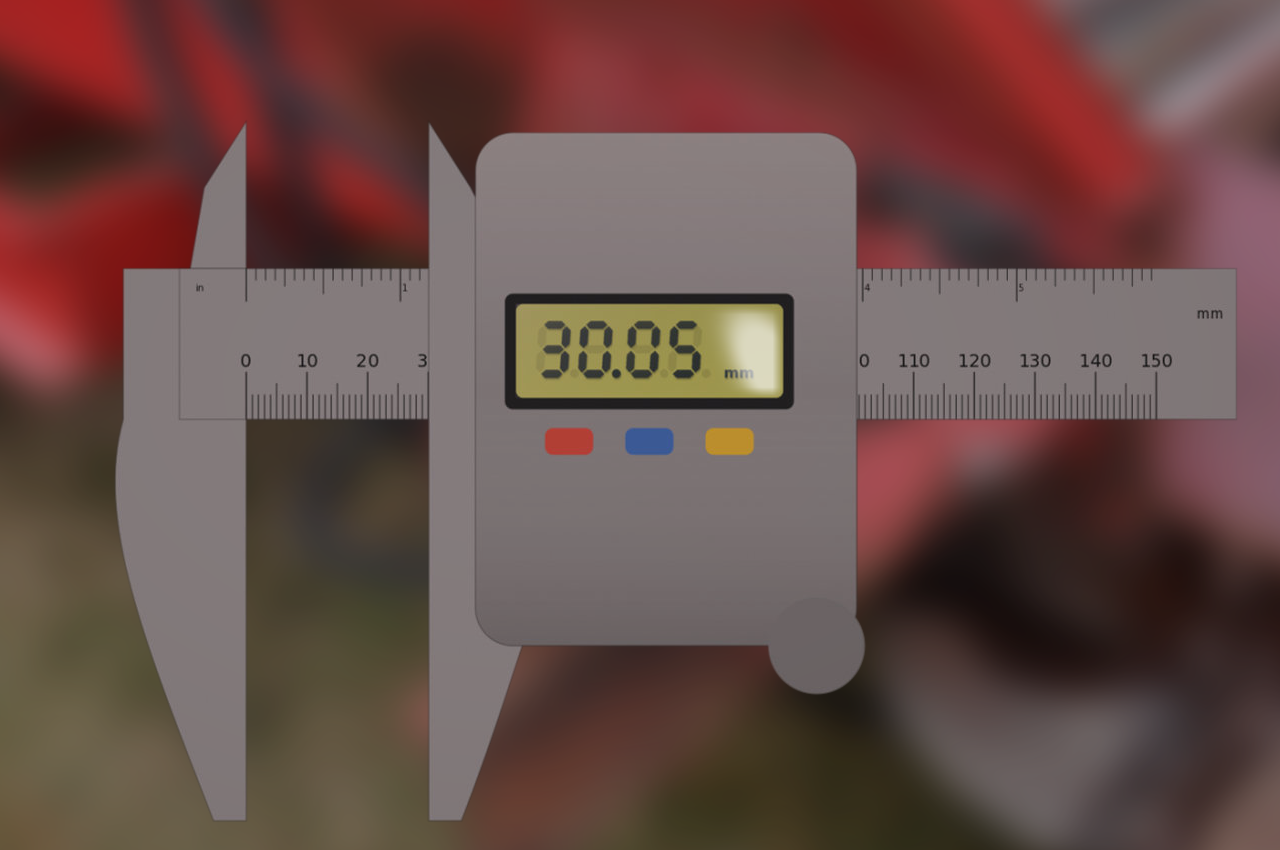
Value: 30.05mm
